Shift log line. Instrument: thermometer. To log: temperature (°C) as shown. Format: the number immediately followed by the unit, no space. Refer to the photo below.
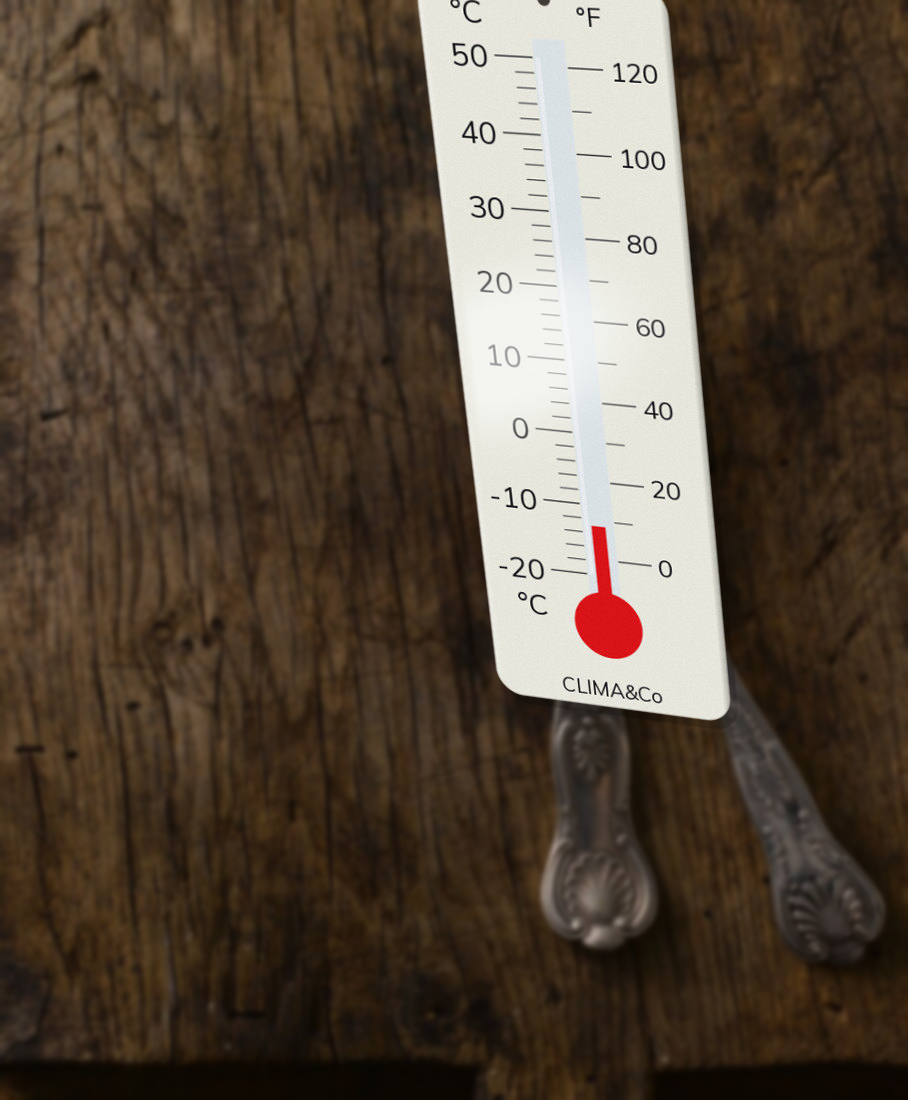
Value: -13°C
